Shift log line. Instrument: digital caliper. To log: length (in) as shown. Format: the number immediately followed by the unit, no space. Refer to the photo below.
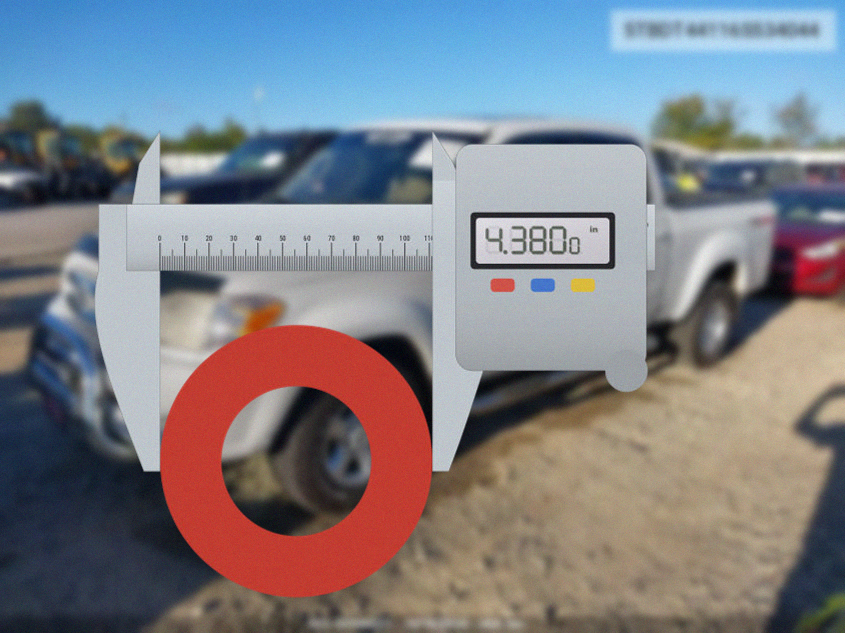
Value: 4.3800in
